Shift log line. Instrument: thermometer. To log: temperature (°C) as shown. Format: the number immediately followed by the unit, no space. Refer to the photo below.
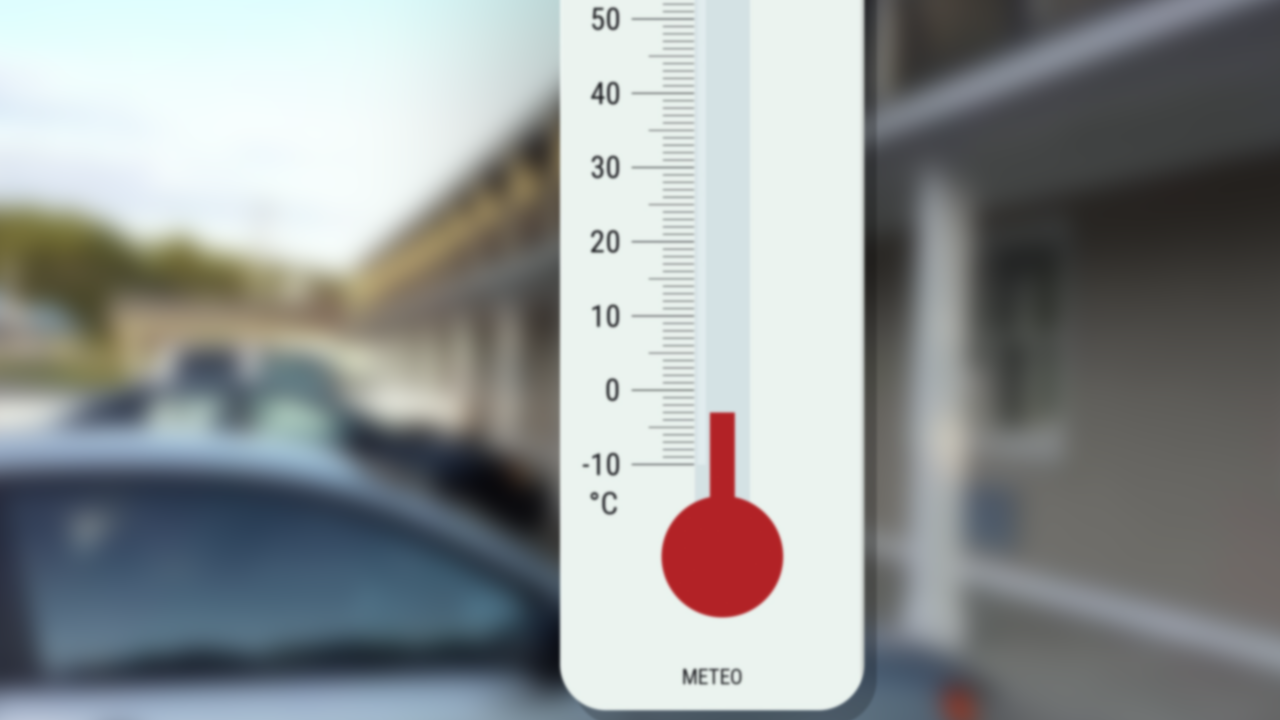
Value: -3°C
